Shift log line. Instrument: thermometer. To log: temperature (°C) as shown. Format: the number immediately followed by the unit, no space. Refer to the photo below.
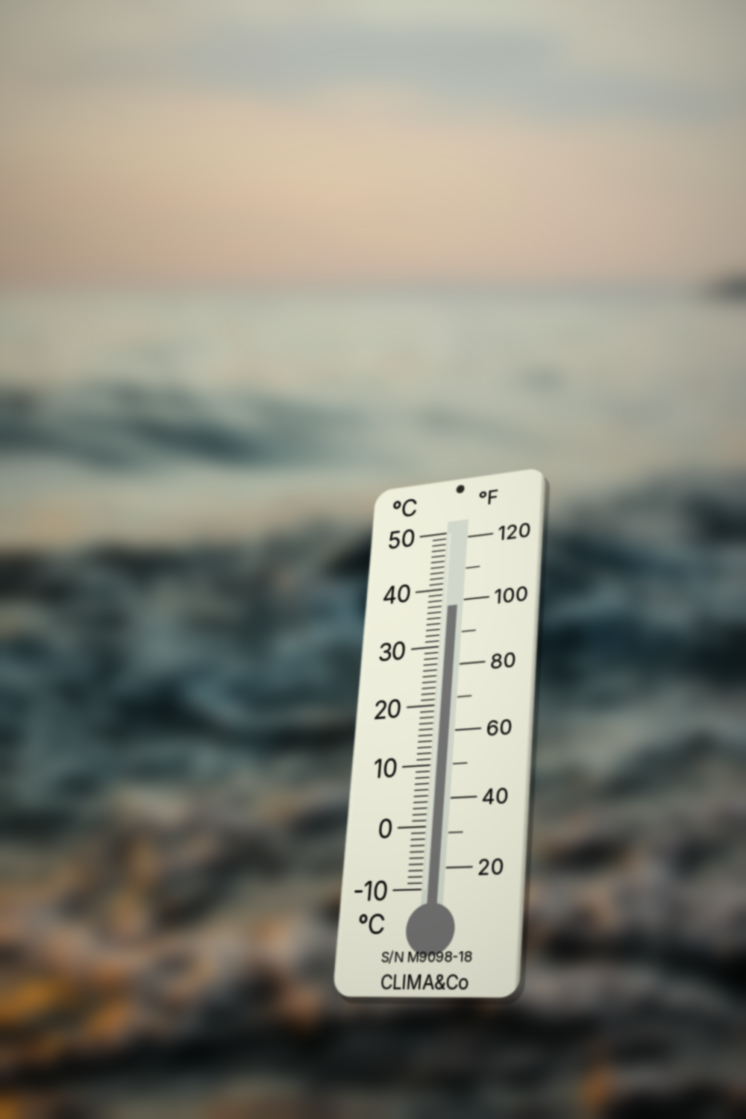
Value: 37°C
